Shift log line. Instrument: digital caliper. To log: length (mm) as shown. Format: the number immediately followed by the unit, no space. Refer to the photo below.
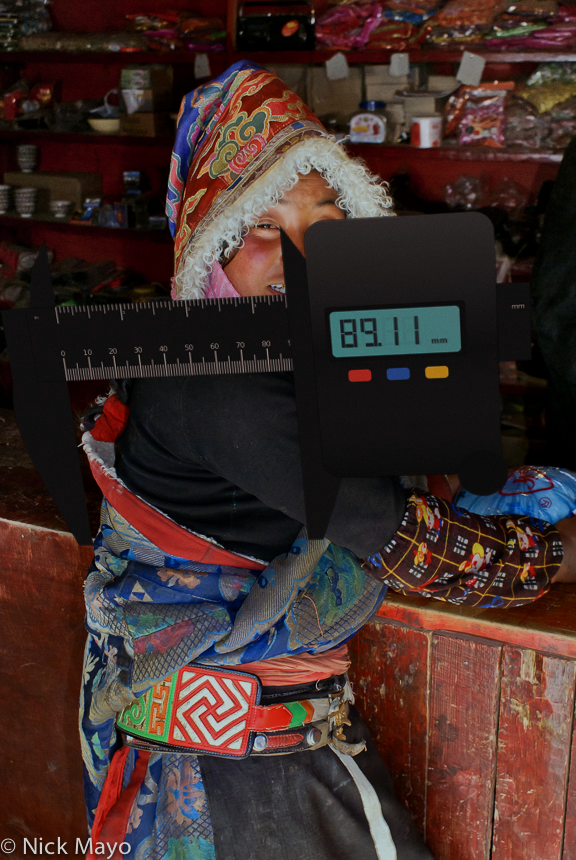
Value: 89.11mm
